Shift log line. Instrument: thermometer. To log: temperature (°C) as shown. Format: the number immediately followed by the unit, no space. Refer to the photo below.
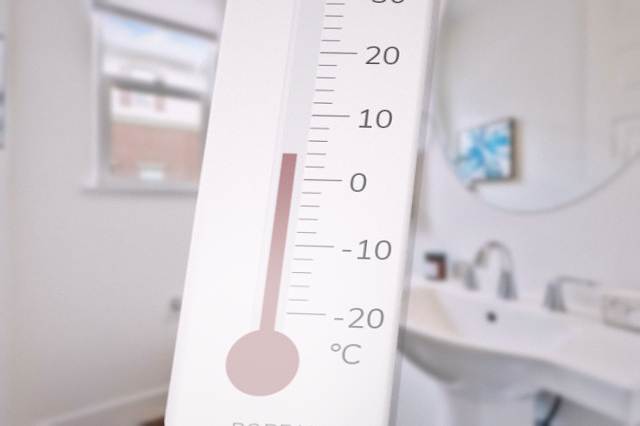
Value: 4°C
